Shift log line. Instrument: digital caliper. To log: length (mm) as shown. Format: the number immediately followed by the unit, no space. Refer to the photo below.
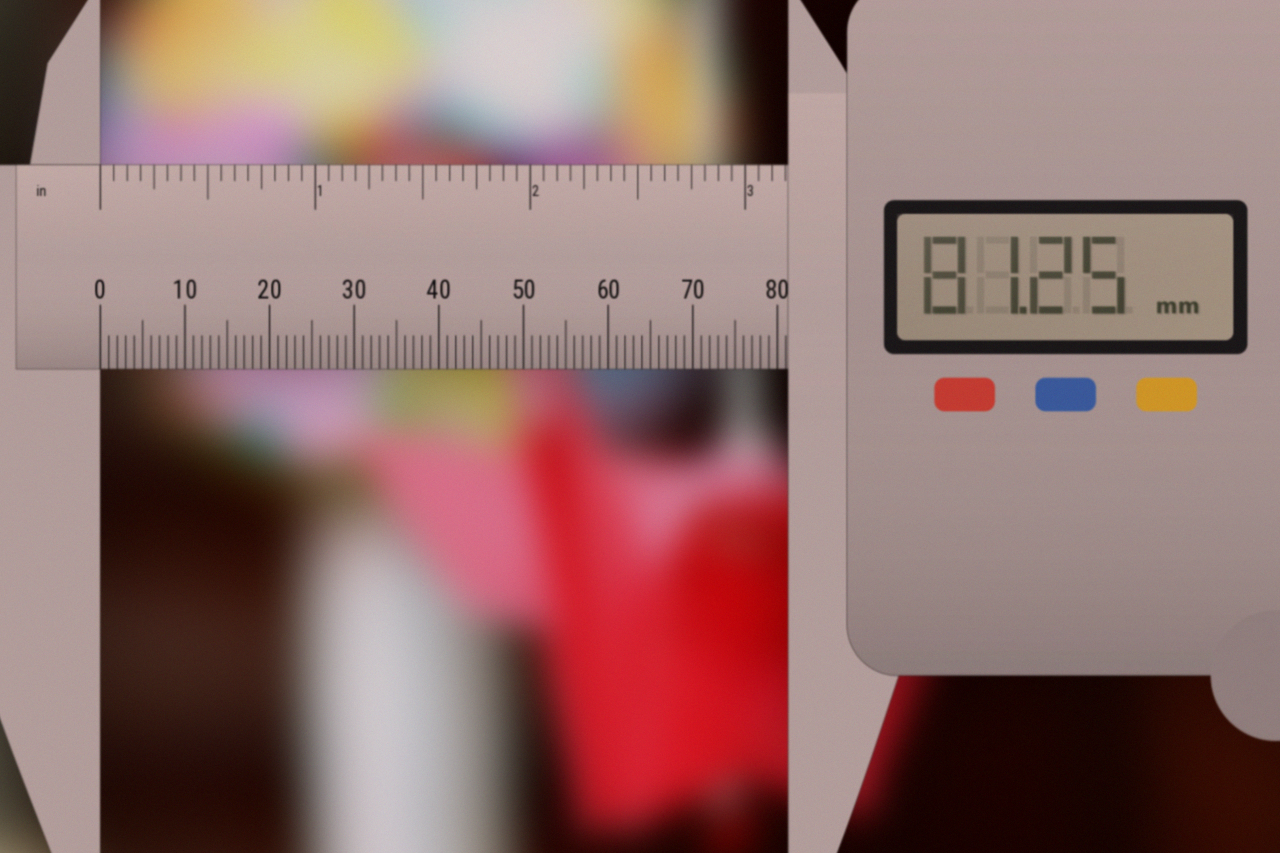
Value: 81.25mm
